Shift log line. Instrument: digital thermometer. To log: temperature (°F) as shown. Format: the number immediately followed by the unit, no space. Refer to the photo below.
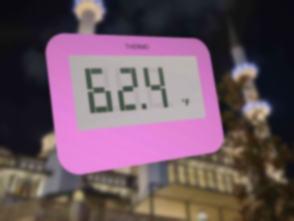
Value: 62.4°F
